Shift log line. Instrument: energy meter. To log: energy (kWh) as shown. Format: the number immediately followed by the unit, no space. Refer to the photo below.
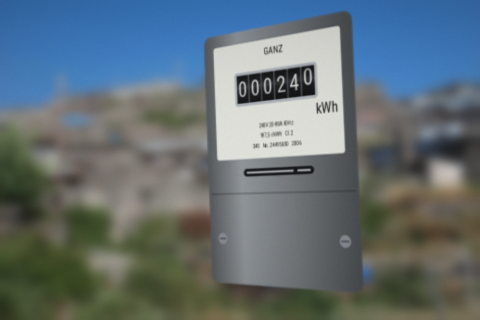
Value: 240kWh
